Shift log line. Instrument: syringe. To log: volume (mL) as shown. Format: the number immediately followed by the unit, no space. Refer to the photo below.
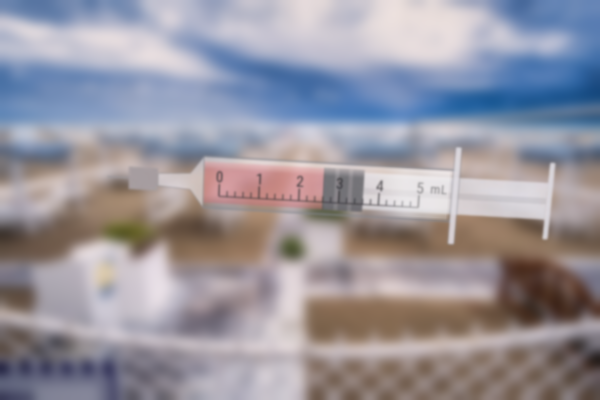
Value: 2.6mL
